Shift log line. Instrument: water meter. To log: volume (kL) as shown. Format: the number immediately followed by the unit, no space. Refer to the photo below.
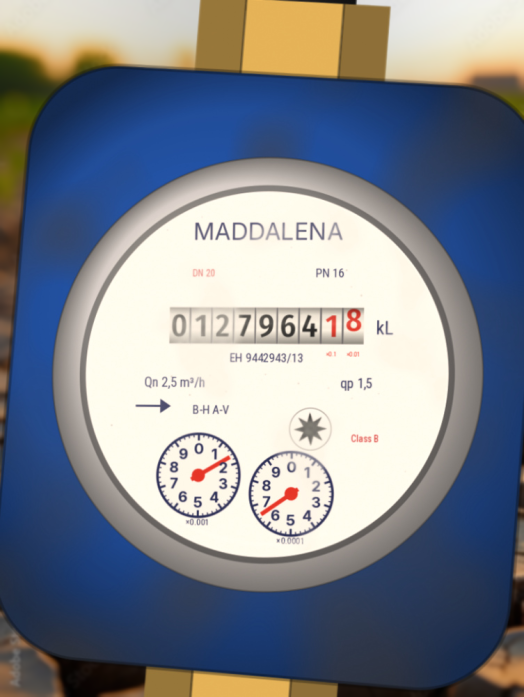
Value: 127964.1816kL
